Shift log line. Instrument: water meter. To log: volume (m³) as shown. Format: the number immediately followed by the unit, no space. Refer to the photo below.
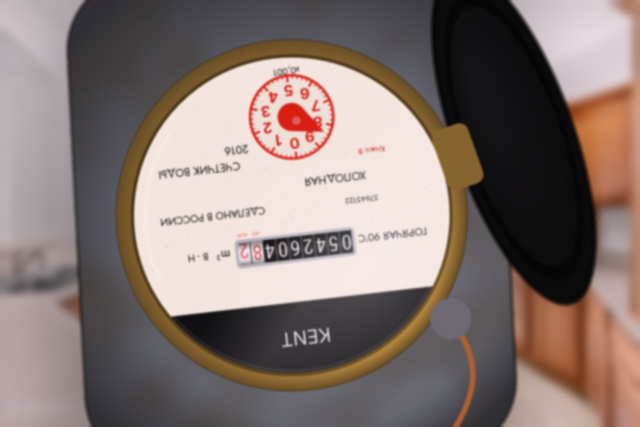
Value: 542604.818m³
